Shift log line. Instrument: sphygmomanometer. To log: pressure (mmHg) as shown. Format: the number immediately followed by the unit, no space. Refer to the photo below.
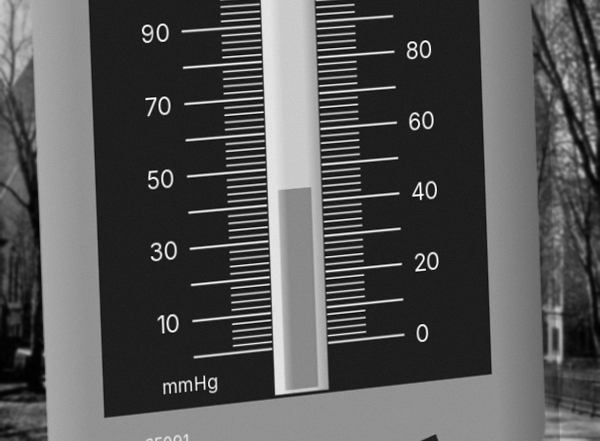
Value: 44mmHg
